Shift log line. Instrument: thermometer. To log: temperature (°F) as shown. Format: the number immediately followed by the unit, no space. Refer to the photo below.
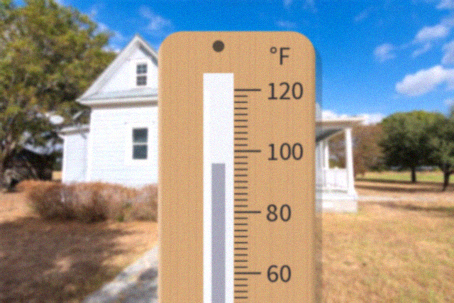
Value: 96°F
